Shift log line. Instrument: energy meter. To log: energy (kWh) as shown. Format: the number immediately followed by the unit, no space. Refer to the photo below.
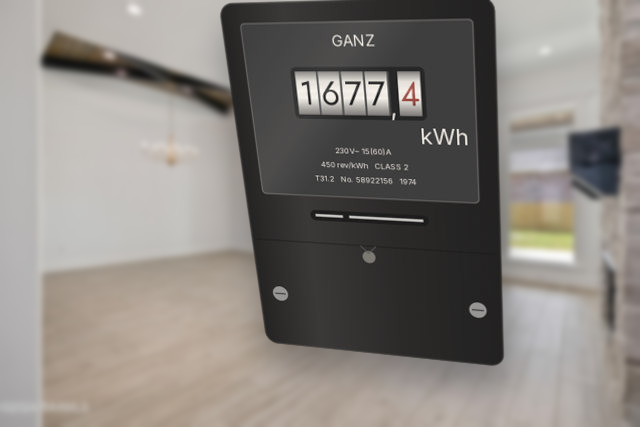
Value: 1677.4kWh
